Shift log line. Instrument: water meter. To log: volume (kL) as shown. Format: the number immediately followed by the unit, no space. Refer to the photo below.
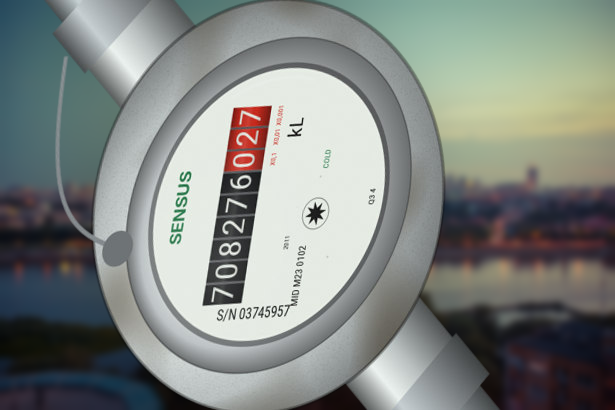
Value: 708276.027kL
